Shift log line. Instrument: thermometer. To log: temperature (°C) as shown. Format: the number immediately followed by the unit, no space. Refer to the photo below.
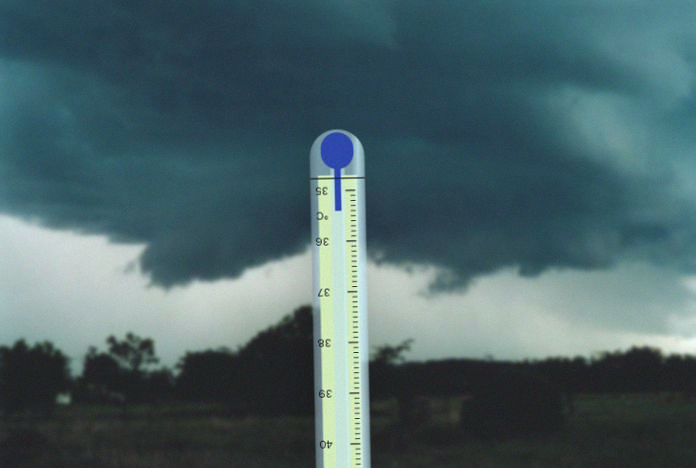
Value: 35.4°C
